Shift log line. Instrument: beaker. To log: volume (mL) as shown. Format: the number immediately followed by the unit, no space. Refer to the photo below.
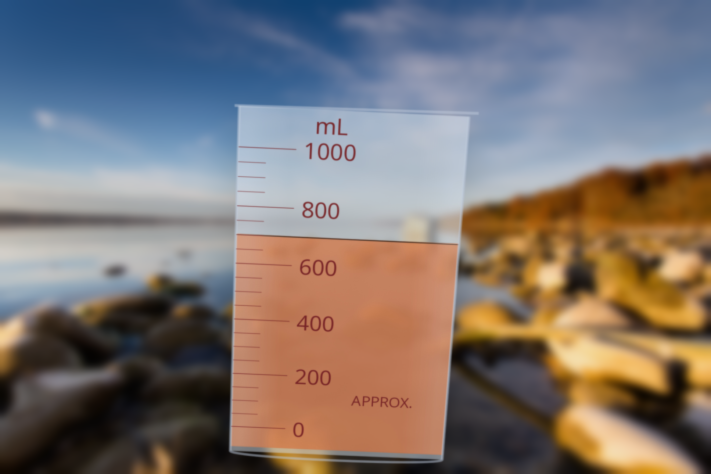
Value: 700mL
